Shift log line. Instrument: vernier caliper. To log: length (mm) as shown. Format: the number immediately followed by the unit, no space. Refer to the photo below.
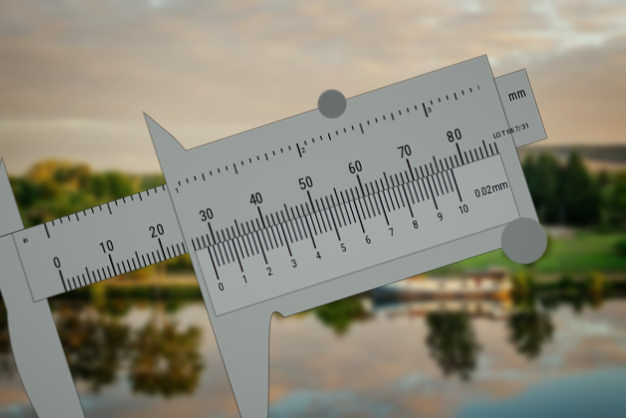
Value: 28.5mm
